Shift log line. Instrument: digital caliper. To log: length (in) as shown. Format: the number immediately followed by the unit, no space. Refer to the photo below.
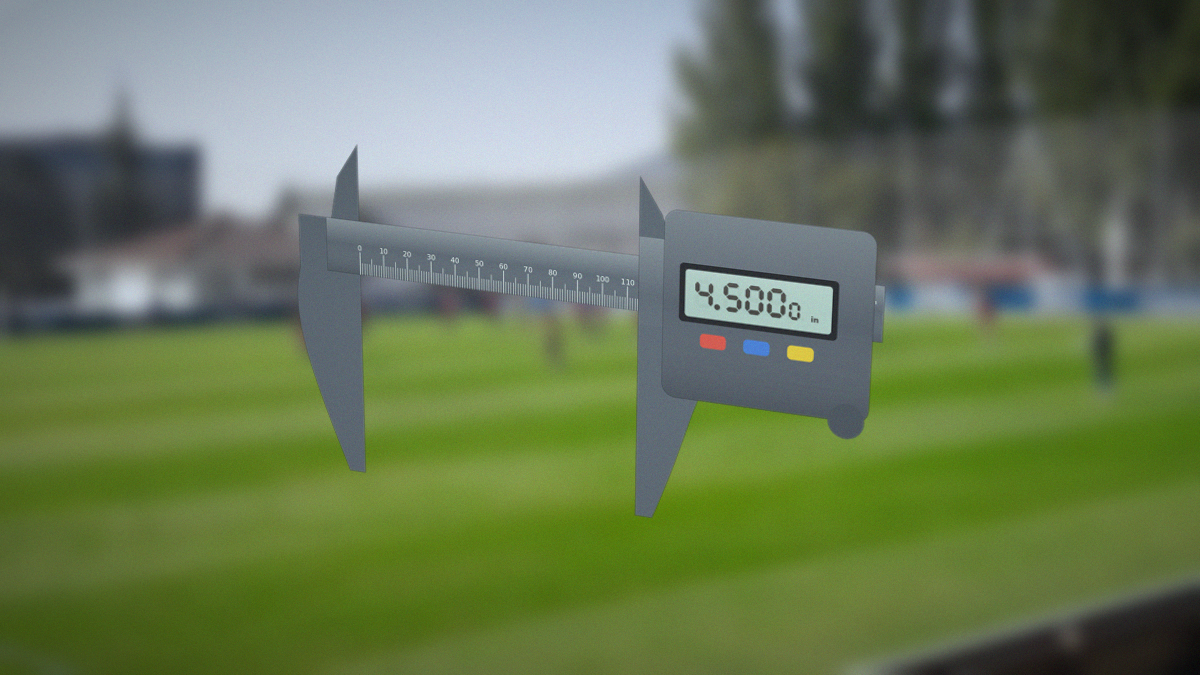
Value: 4.5000in
